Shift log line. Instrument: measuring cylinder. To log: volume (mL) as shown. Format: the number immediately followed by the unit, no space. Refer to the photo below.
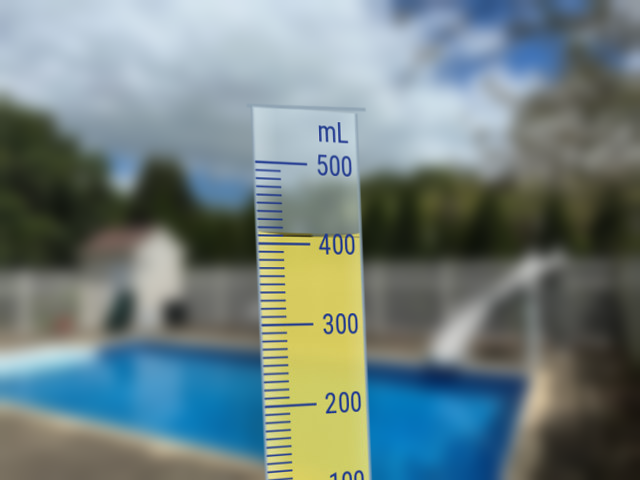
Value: 410mL
